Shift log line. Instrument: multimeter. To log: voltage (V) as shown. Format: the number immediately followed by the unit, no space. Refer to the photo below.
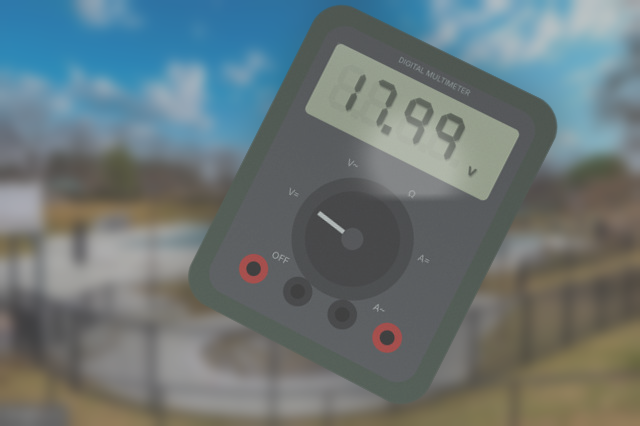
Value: 17.99V
